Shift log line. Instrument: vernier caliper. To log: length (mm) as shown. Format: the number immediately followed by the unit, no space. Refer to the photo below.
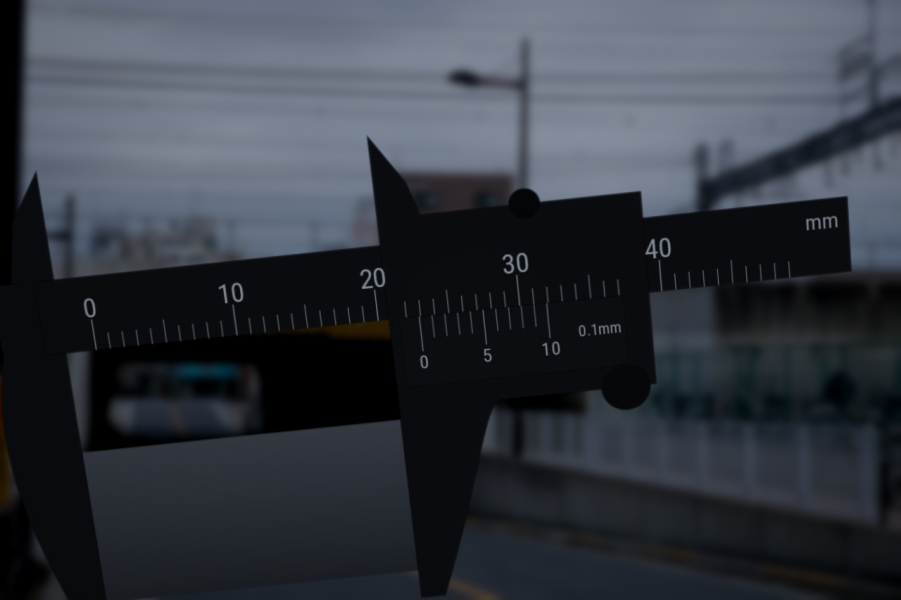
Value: 22.9mm
